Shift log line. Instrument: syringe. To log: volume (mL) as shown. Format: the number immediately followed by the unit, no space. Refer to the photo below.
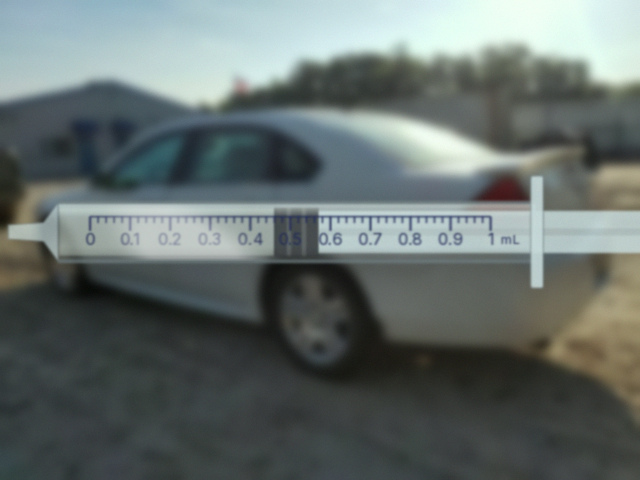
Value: 0.46mL
